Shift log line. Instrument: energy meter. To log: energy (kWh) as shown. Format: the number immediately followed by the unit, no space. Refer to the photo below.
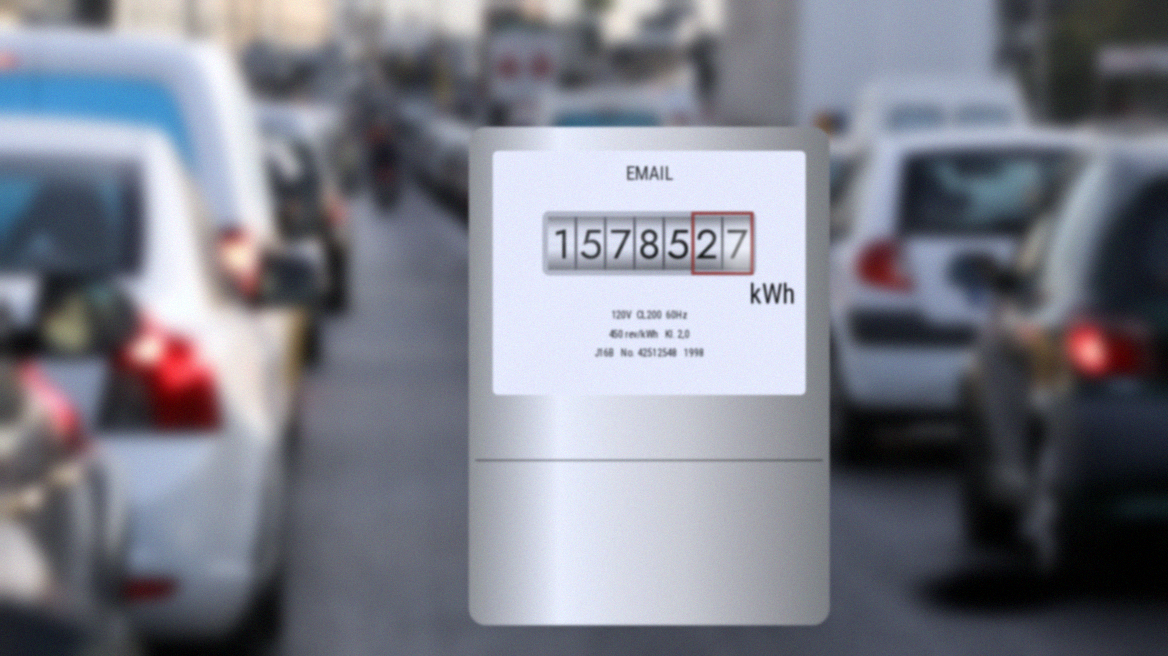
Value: 15785.27kWh
